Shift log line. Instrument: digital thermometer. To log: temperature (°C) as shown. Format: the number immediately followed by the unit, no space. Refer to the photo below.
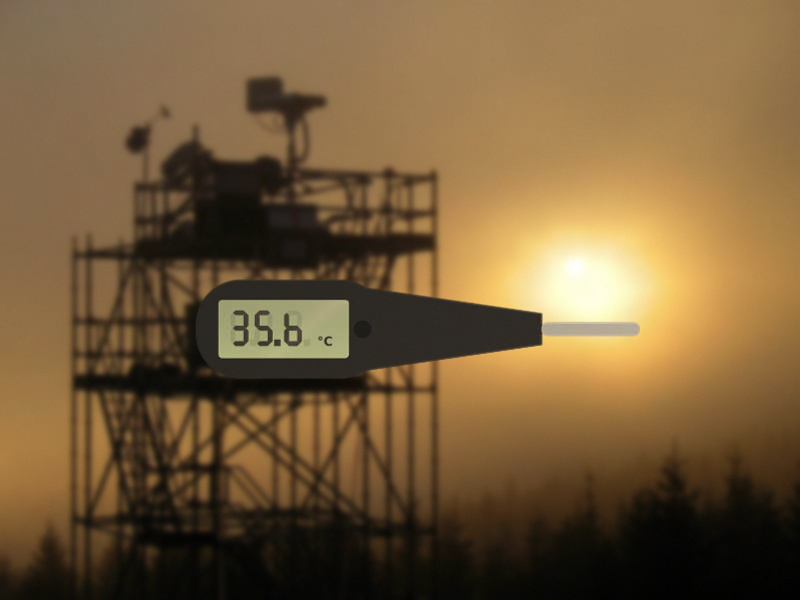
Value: 35.6°C
